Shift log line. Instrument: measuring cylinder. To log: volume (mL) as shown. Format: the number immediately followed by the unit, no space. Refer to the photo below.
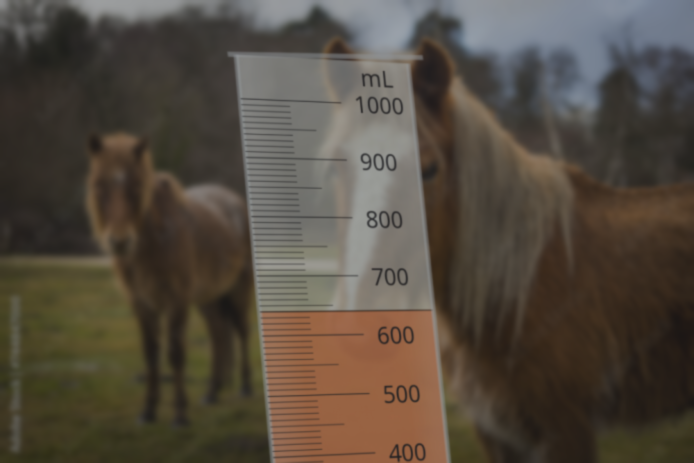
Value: 640mL
